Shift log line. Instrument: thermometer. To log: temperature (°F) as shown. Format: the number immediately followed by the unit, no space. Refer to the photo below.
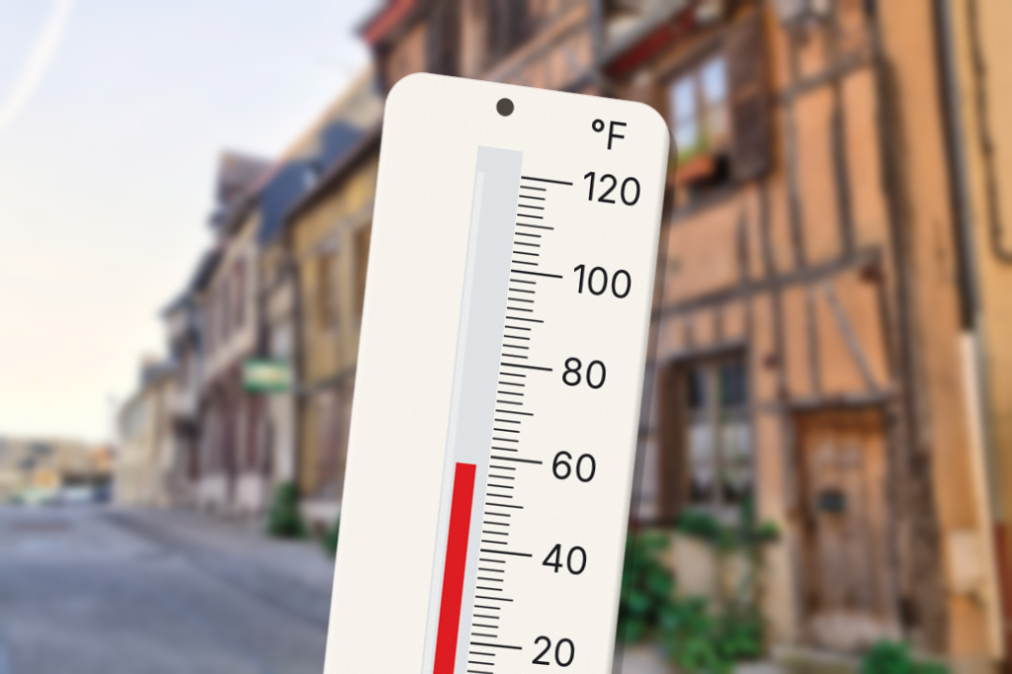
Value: 58°F
